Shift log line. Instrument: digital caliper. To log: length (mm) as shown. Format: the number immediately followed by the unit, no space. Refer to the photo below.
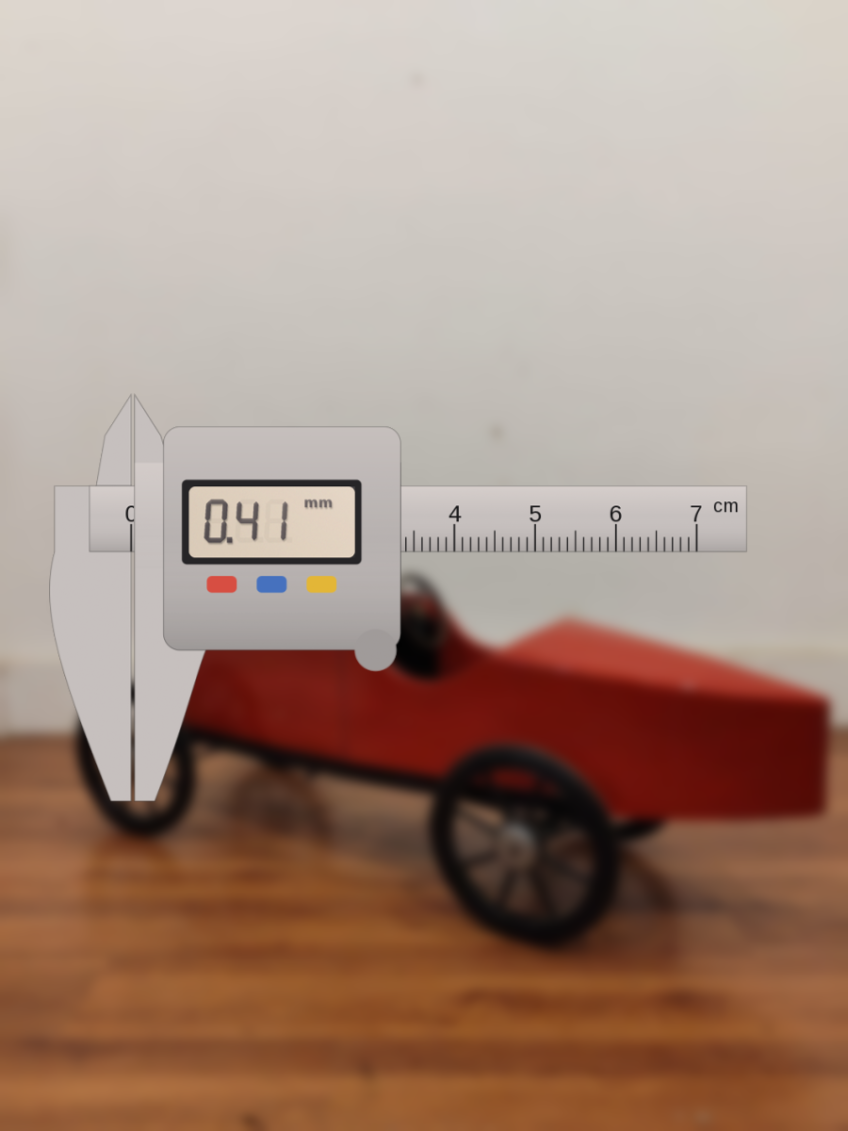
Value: 0.41mm
